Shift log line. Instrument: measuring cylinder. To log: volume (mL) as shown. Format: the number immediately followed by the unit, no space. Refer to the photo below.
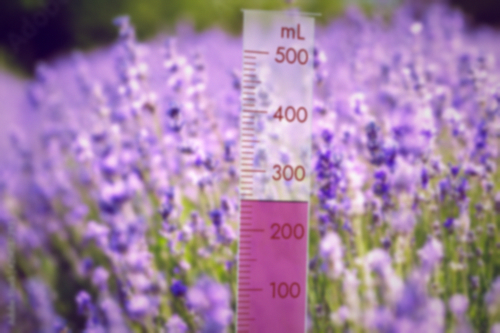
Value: 250mL
